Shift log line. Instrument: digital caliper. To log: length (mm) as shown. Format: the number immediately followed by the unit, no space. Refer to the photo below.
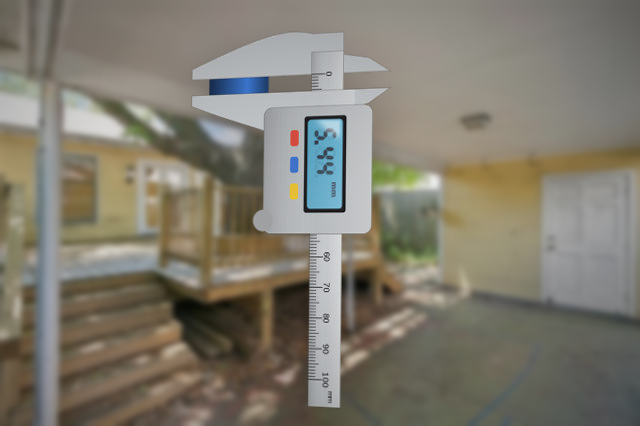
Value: 5.44mm
